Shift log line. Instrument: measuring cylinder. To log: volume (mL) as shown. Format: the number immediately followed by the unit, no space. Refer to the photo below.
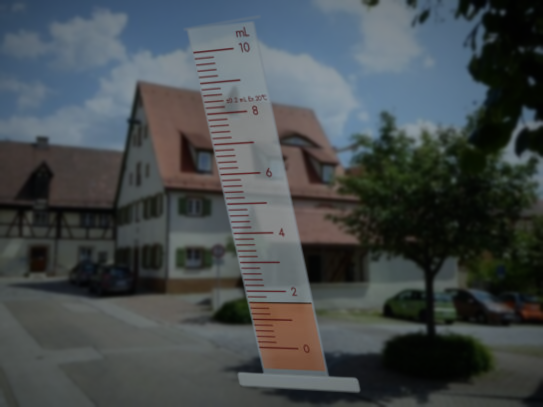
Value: 1.6mL
